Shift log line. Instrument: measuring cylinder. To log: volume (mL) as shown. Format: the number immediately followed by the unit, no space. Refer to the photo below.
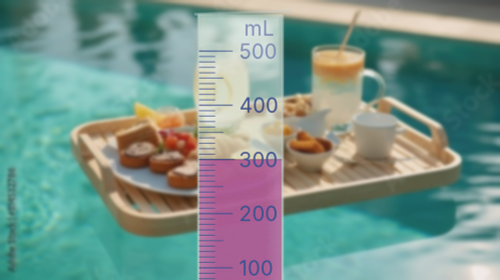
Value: 300mL
